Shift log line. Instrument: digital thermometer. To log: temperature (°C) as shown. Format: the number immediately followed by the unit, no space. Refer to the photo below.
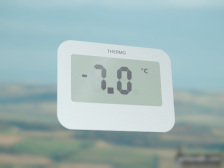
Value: -7.0°C
